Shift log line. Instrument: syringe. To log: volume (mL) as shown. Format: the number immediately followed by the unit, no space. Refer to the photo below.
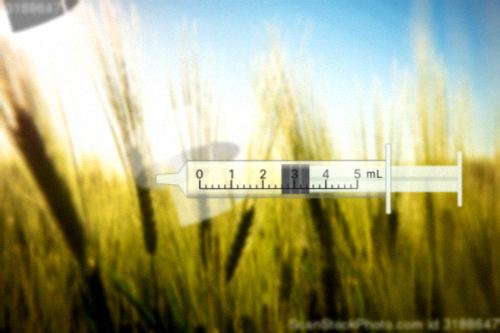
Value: 2.6mL
